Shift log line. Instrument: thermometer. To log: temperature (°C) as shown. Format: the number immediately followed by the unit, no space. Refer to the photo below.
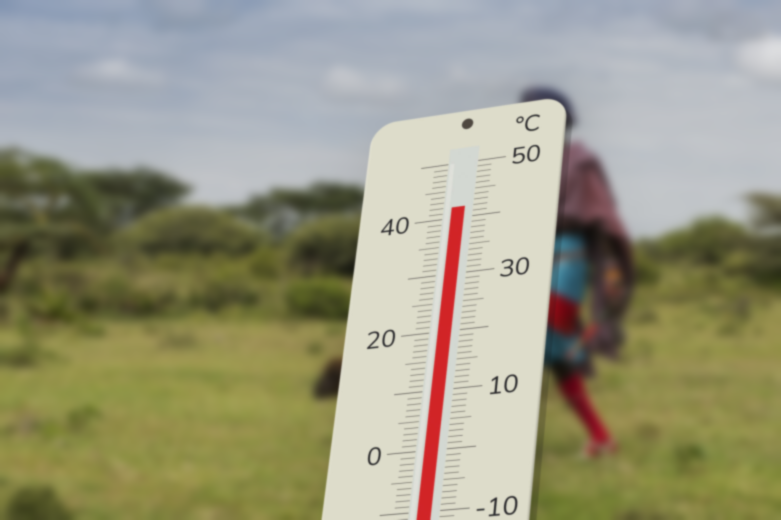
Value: 42°C
